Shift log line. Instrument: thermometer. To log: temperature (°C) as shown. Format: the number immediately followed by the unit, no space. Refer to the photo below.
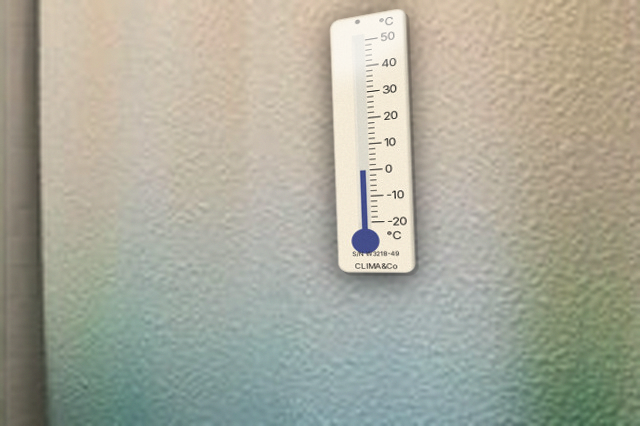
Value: 0°C
